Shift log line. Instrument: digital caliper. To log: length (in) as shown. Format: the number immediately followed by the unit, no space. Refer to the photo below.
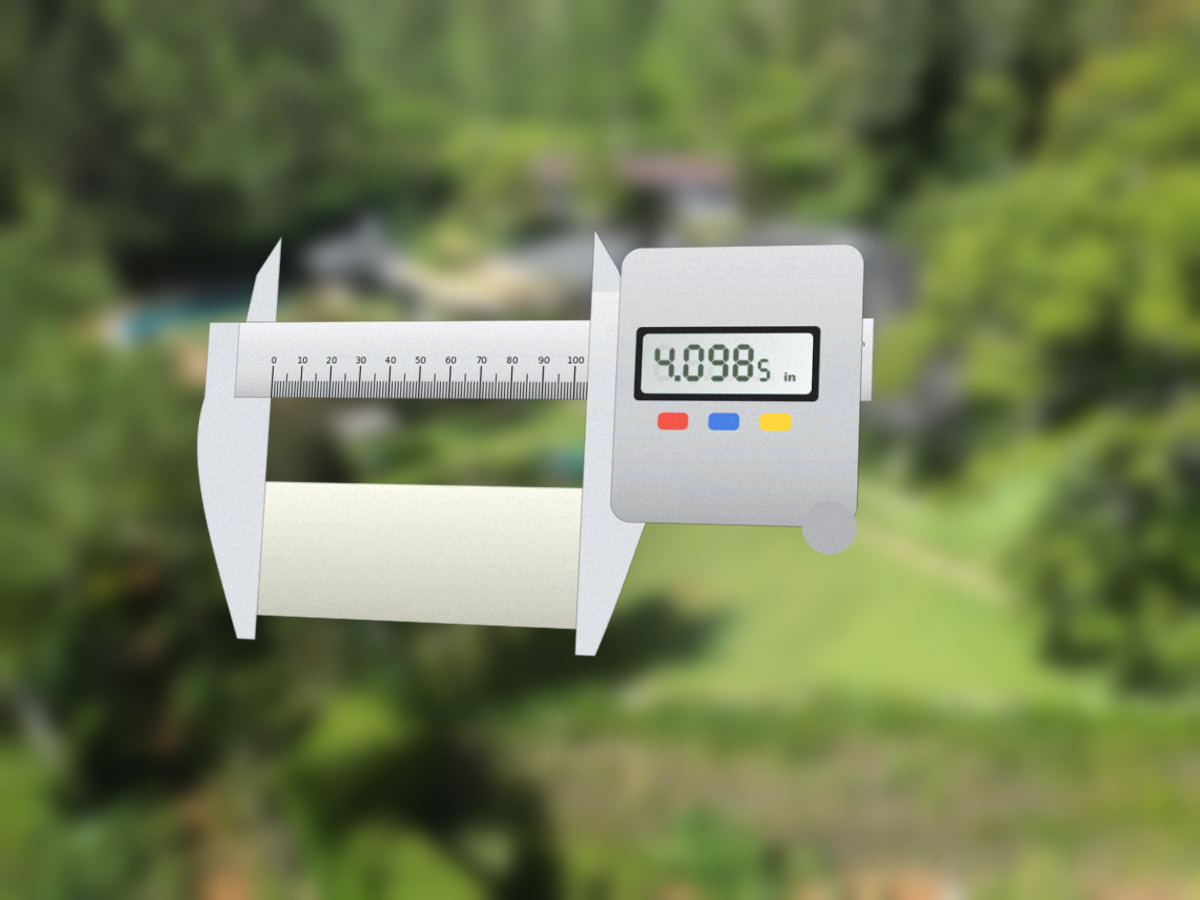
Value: 4.0985in
